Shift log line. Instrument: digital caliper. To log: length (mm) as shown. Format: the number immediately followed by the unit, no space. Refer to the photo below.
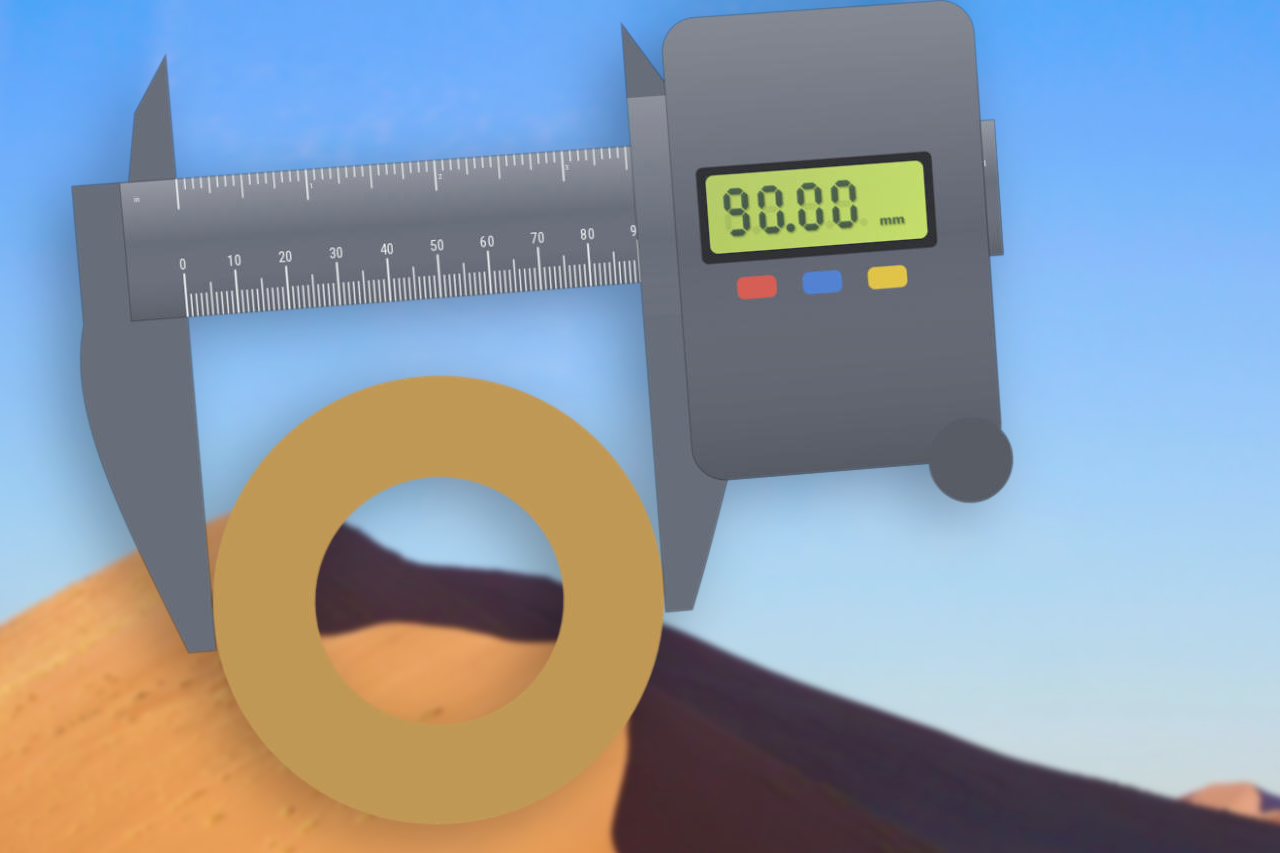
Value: 90.00mm
